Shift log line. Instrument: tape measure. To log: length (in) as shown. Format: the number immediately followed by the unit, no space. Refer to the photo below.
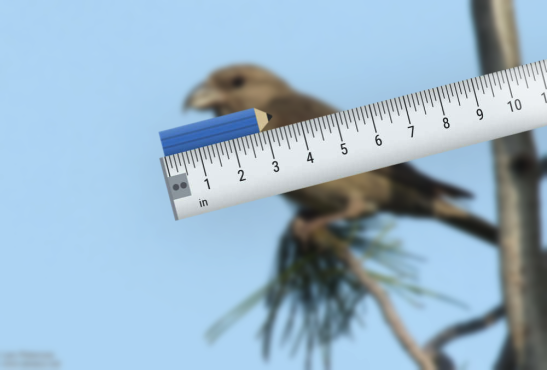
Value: 3.25in
